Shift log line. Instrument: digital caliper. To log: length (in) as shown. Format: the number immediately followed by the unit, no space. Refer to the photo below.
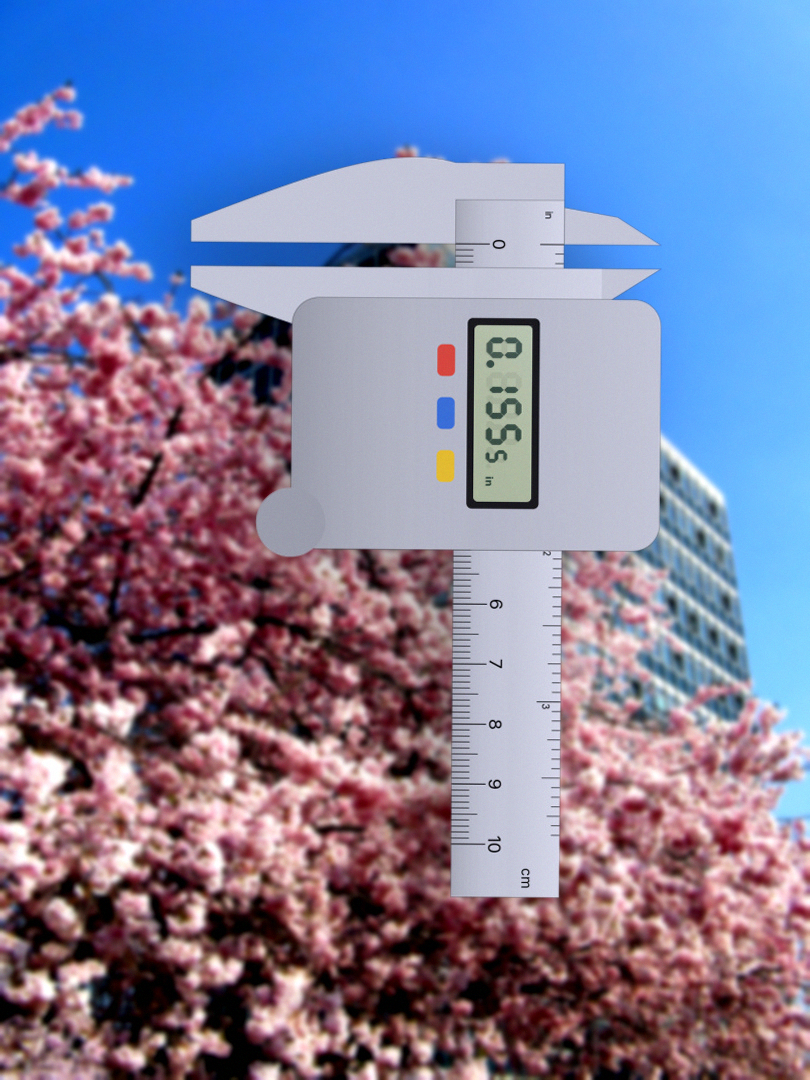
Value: 0.1555in
